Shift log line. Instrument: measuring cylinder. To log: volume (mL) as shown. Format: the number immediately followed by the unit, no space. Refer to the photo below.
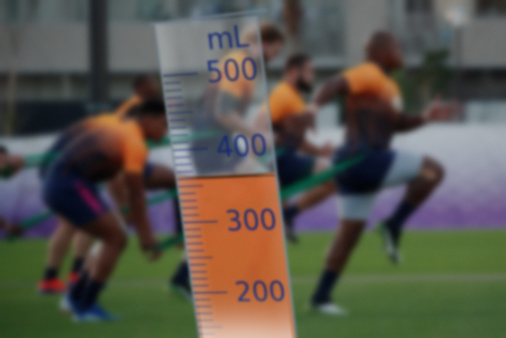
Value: 360mL
